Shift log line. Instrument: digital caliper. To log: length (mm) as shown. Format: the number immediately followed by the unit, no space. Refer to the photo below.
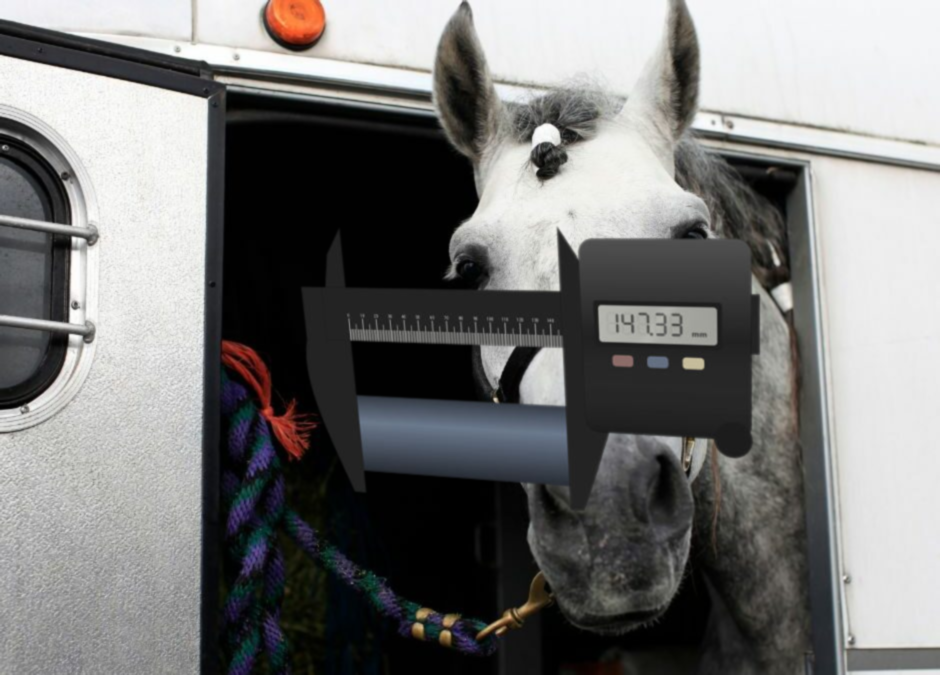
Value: 147.33mm
